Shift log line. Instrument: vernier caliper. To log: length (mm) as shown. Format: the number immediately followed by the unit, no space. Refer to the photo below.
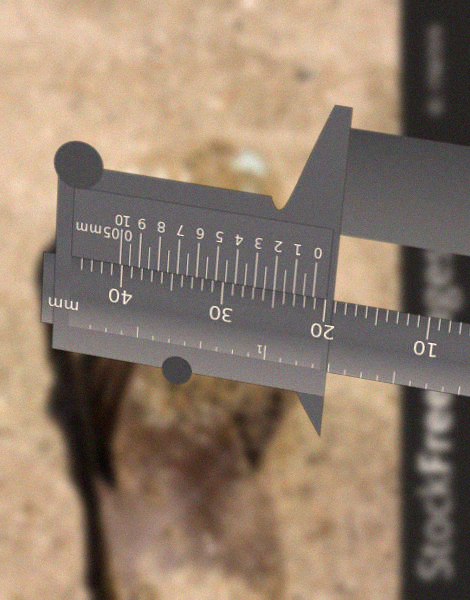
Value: 21.2mm
